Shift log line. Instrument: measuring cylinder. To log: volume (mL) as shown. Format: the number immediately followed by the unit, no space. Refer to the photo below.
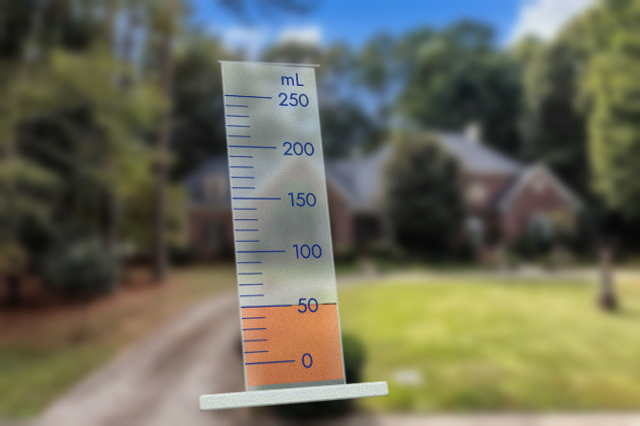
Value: 50mL
